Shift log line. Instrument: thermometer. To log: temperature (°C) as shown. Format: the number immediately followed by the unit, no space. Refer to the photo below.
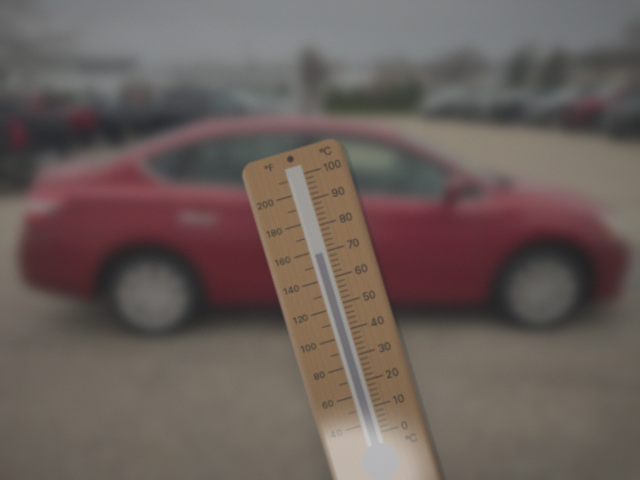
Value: 70°C
